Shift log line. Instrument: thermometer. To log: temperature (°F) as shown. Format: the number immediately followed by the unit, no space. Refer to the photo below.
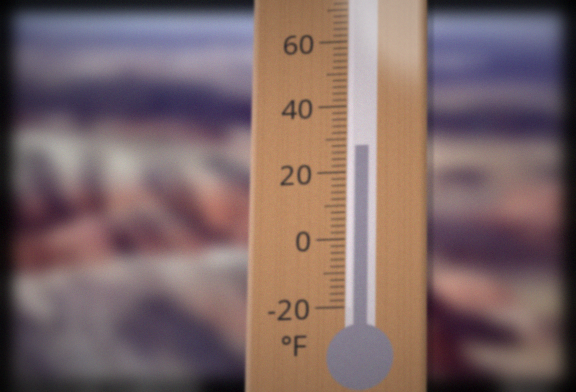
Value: 28°F
